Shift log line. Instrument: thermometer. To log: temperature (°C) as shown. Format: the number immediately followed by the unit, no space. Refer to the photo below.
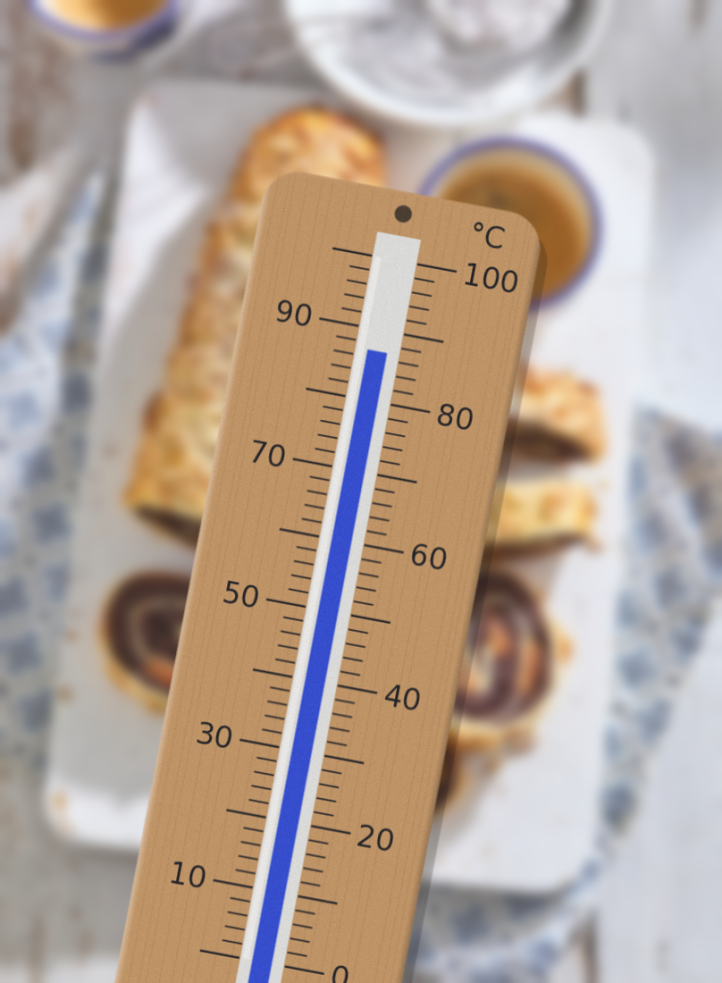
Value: 87°C
